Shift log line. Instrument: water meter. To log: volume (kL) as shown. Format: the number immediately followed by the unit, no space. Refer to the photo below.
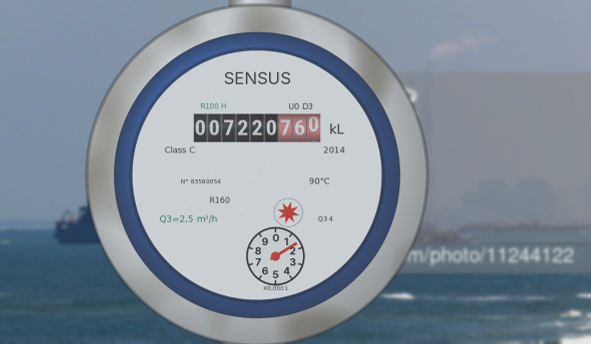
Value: 7220.7601kL
